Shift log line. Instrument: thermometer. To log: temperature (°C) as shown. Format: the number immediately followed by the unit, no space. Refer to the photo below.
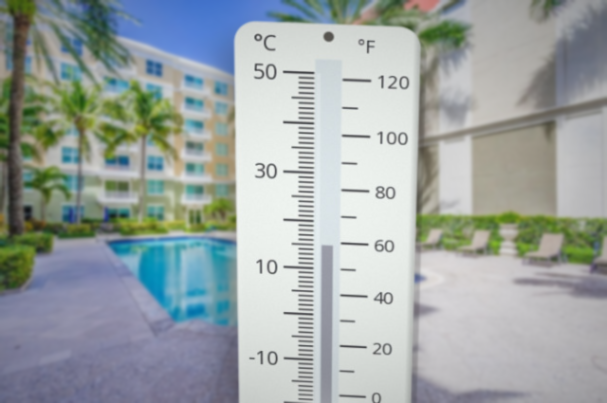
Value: 15°C
